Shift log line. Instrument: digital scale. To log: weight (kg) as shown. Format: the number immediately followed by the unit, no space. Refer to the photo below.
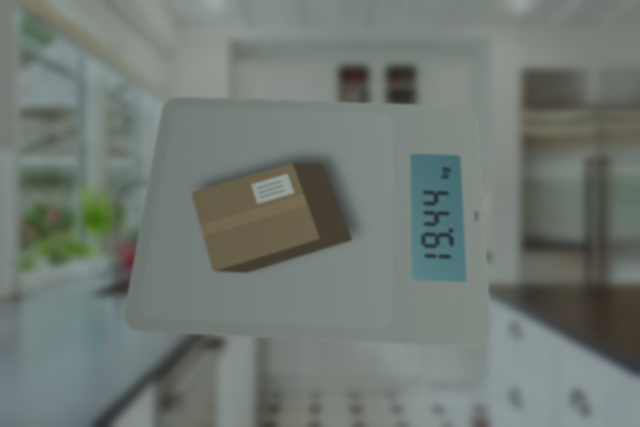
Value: 19.44kg
